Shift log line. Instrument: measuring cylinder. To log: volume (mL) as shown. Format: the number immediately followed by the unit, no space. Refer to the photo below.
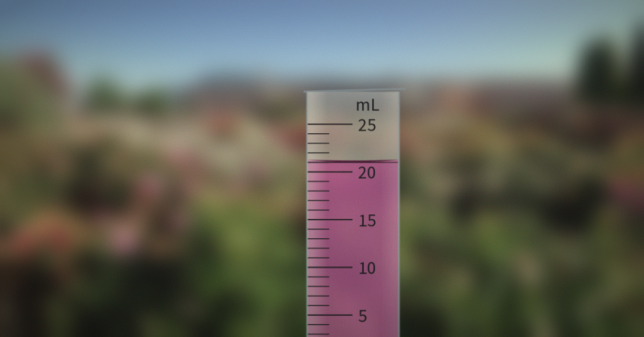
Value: 21mL
